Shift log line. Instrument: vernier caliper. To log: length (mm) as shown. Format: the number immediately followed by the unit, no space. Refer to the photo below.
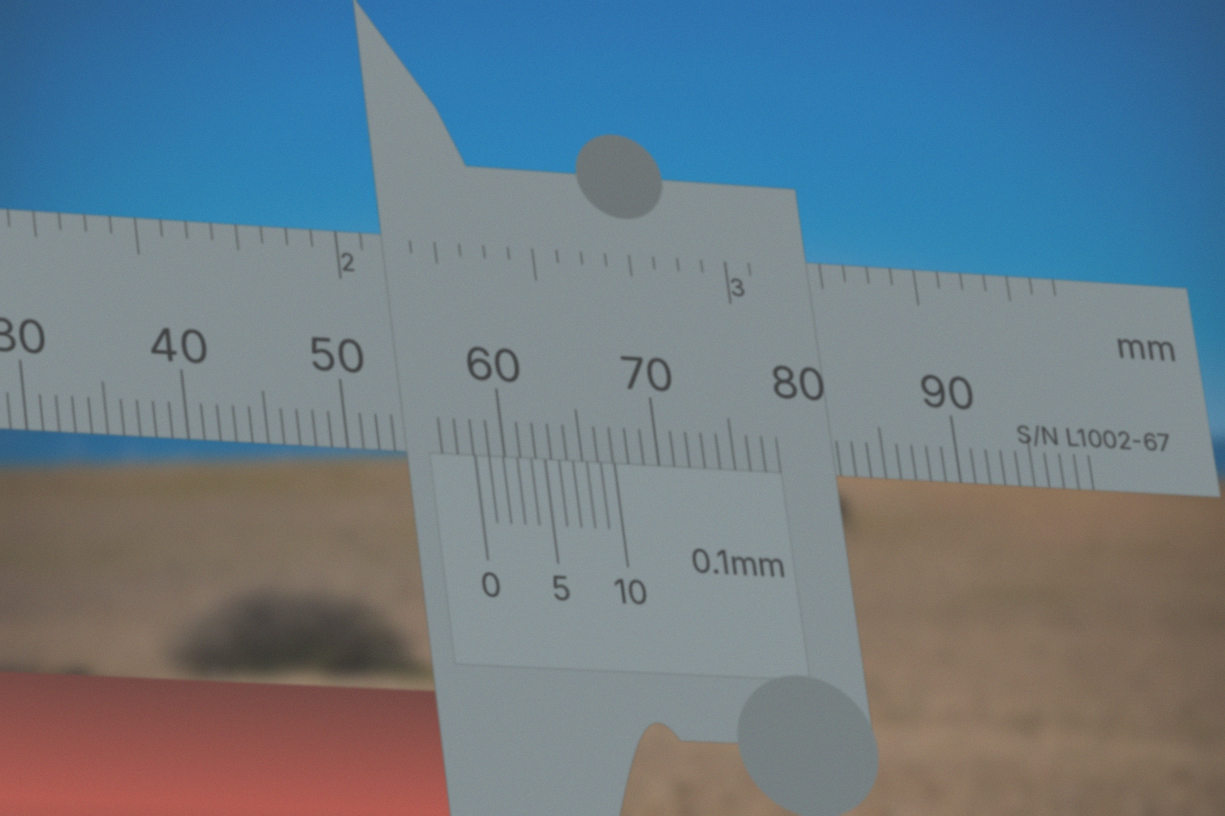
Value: 58.1mm
